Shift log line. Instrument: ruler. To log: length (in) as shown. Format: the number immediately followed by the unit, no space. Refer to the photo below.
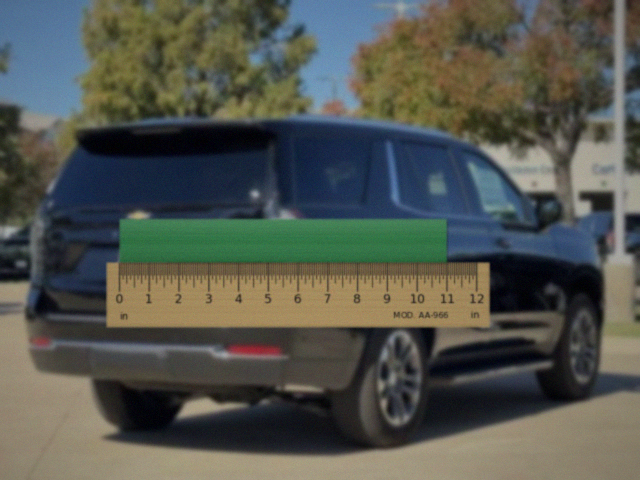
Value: 11in
